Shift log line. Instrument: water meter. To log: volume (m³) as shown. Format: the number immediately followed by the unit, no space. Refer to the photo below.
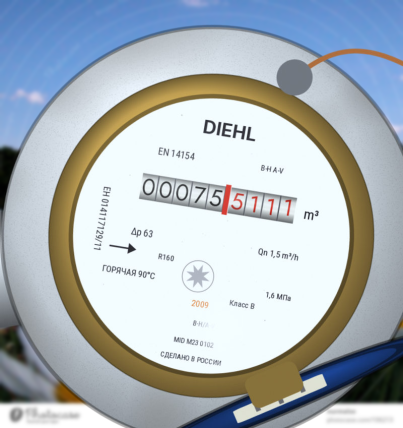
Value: 75.5111m³
